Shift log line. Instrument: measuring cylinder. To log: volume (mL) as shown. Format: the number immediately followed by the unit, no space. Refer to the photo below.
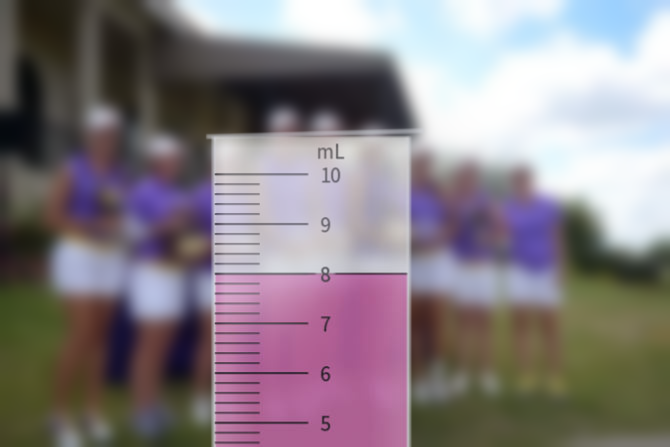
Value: 8mL
